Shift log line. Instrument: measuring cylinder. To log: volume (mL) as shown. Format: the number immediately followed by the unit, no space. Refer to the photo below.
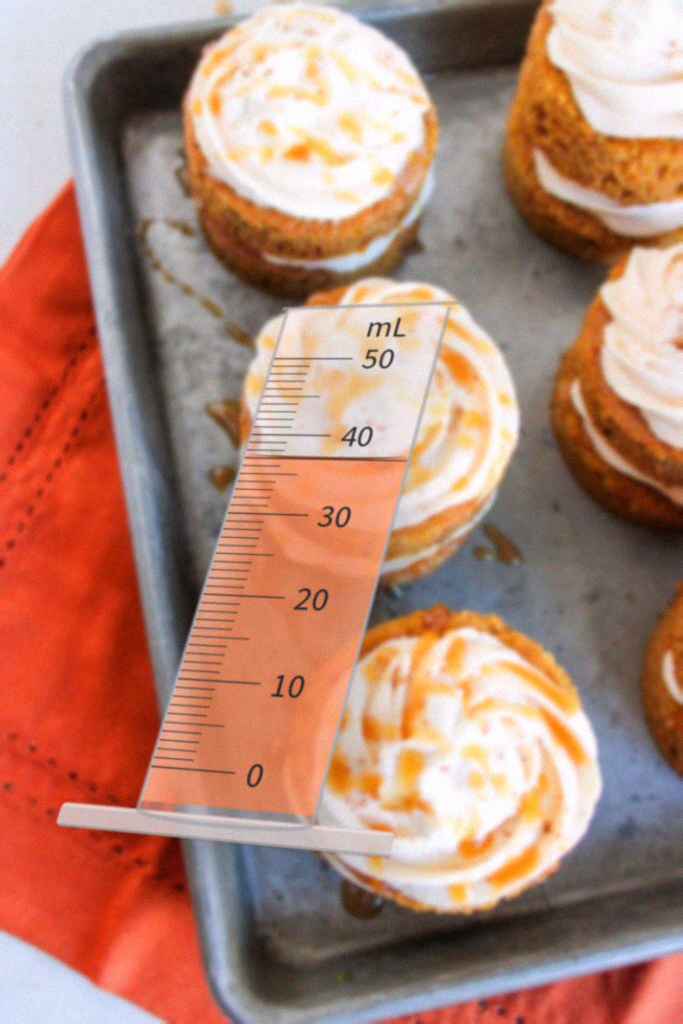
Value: 37mL
